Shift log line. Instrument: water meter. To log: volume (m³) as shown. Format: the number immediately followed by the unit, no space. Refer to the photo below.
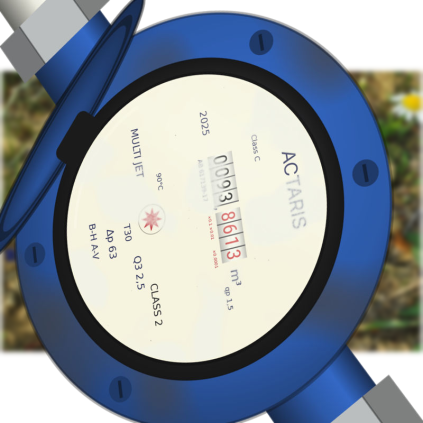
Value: 93.8613m³
